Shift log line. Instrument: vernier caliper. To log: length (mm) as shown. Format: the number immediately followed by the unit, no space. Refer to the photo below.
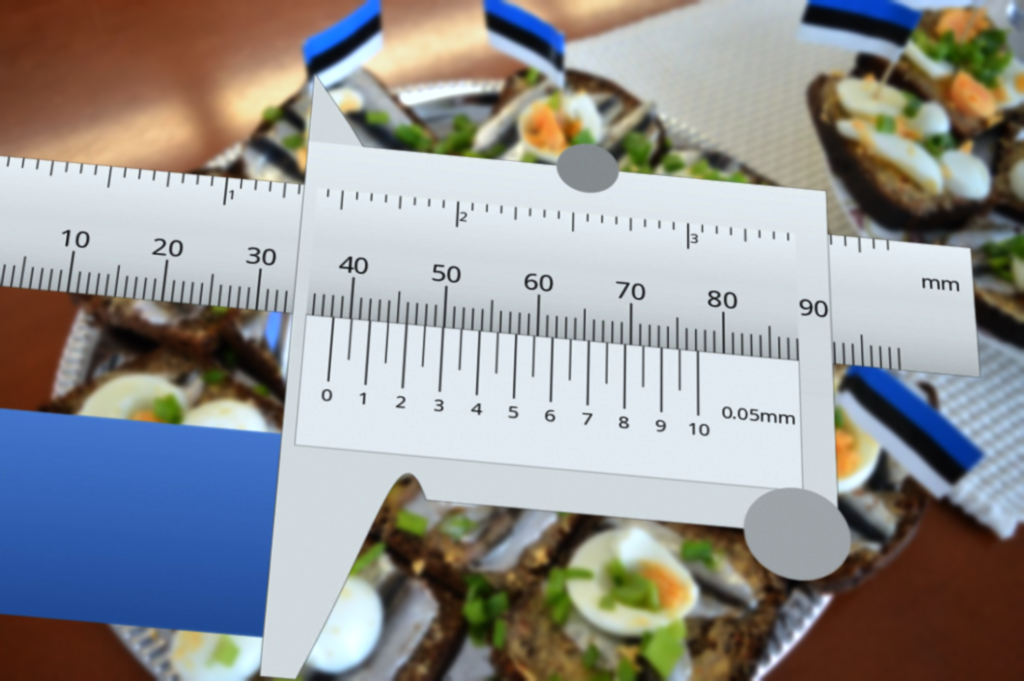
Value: 38.2mm
